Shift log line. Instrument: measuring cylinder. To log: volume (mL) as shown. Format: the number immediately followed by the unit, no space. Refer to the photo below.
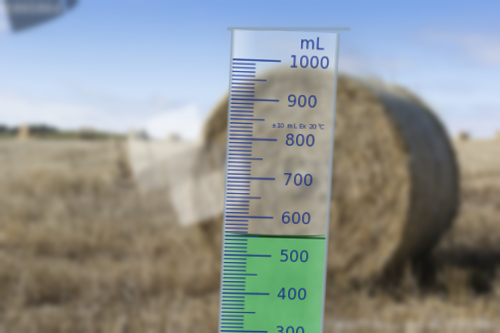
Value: 550mL
